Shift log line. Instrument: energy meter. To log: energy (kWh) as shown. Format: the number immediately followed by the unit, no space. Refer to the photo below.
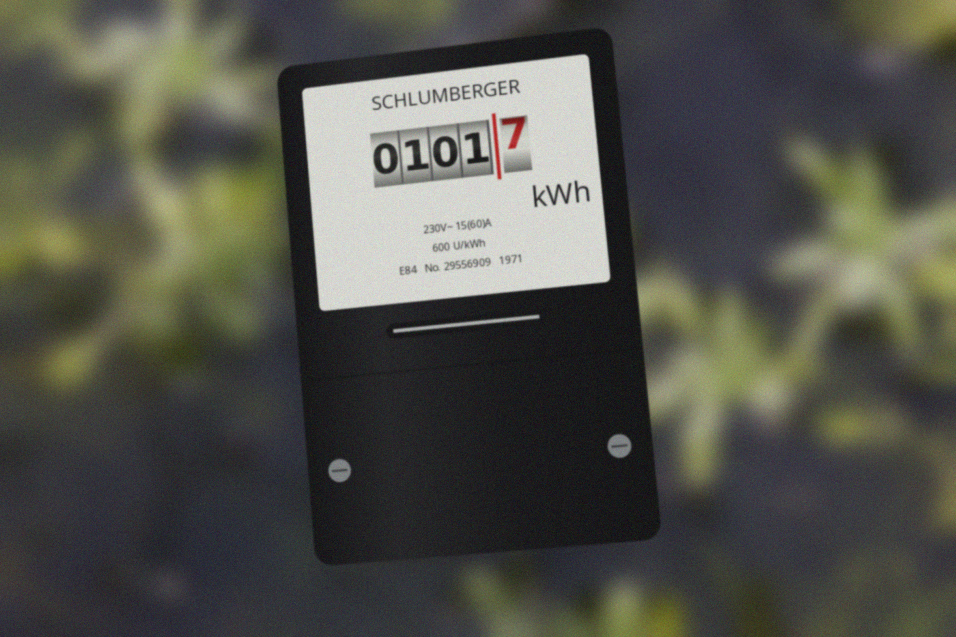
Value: 101.7kWh
